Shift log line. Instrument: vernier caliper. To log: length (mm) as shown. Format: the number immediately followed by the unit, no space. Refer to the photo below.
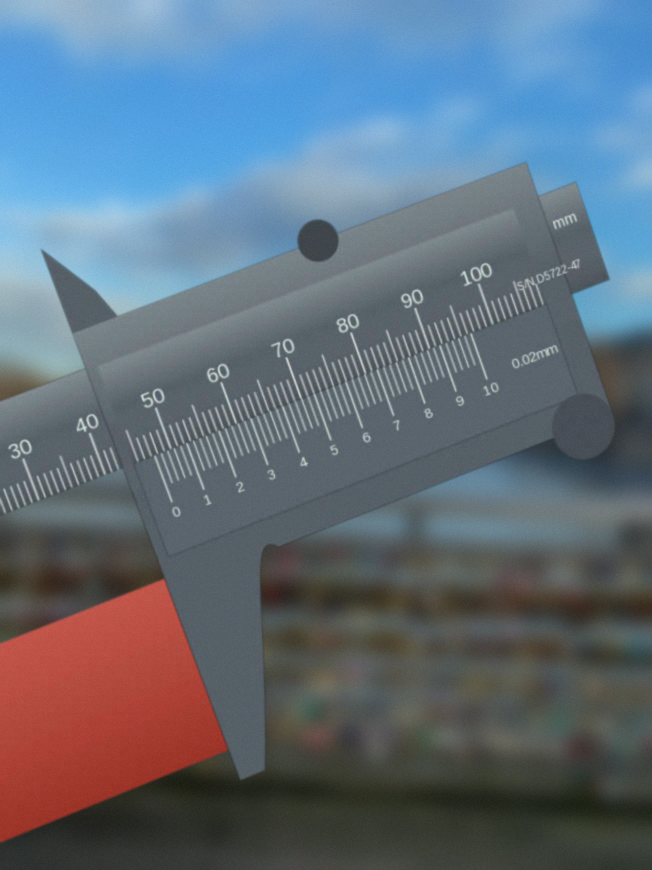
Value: 47.5mm
